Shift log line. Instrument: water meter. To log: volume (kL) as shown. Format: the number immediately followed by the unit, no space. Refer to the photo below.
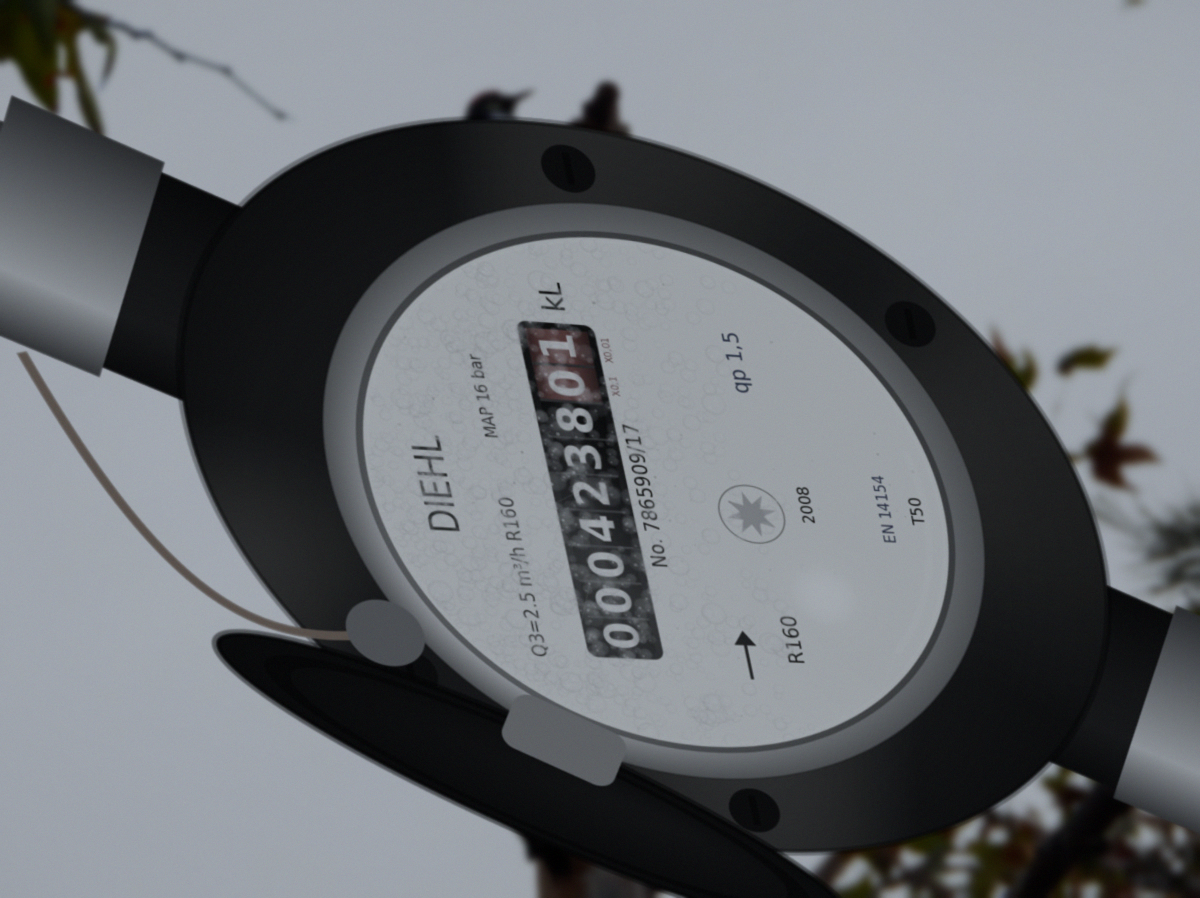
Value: 4238.01kL
